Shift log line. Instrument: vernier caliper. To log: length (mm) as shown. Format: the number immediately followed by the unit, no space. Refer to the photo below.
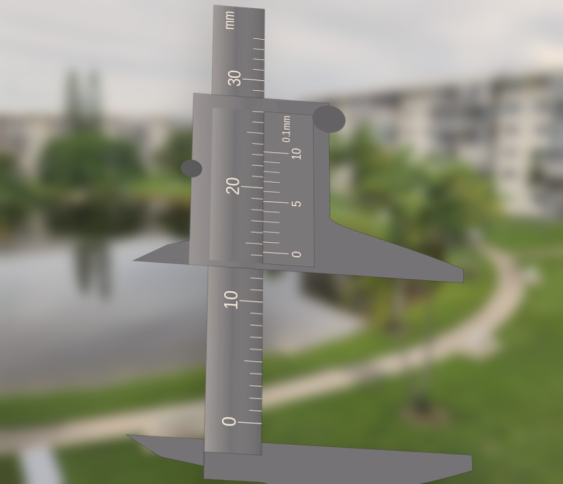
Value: 14.3mm
